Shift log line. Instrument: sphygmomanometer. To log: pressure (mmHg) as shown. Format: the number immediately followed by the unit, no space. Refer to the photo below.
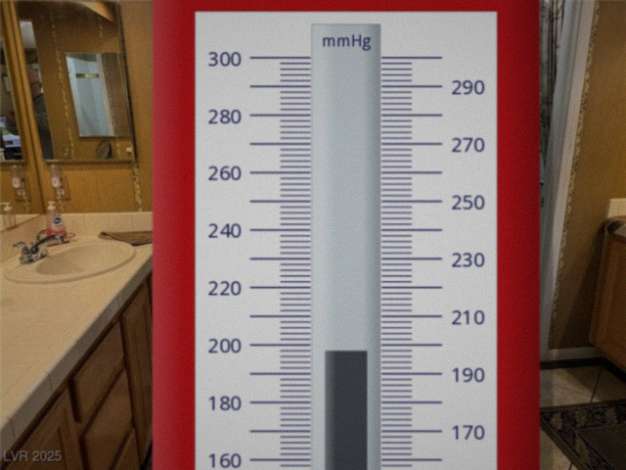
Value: 198mmHg
